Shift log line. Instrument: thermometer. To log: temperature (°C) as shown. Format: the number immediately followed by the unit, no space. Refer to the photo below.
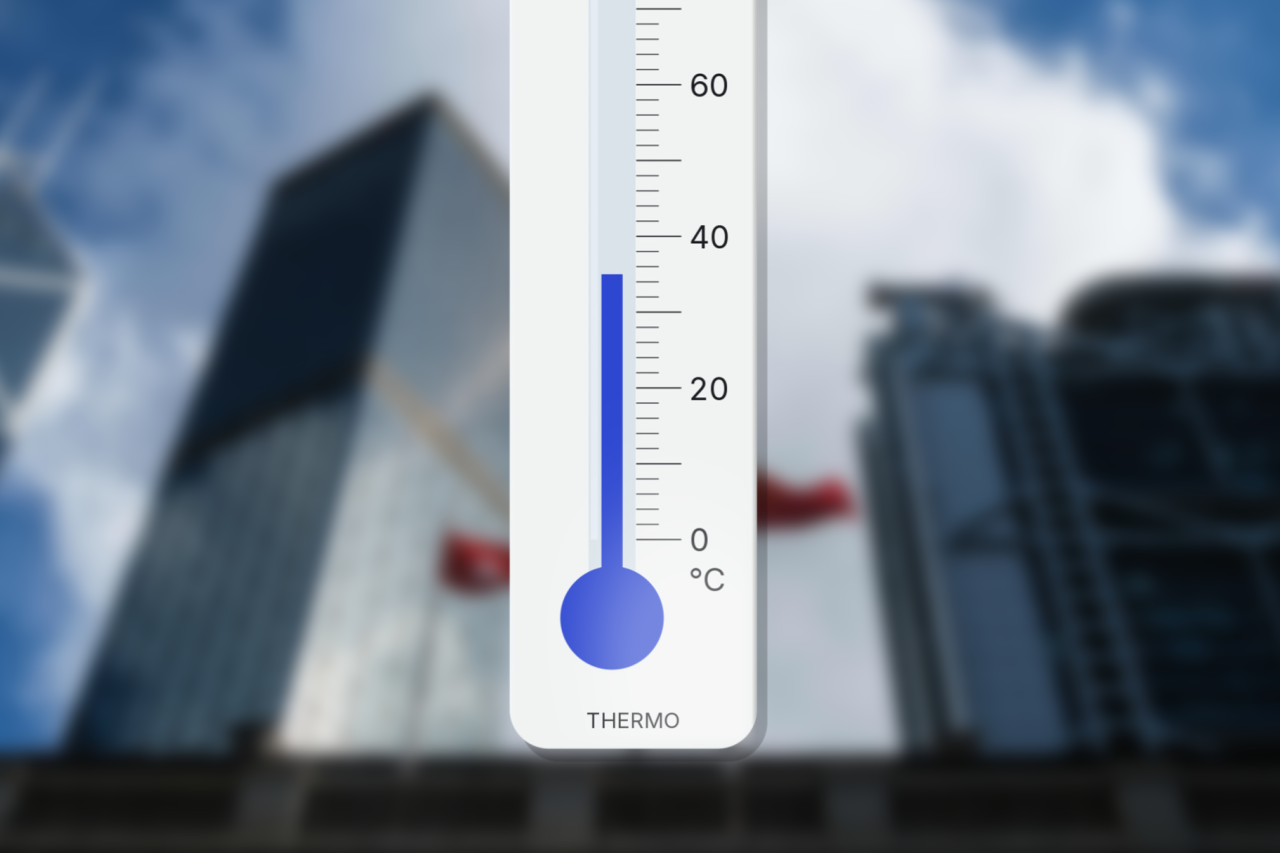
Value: 35°C
